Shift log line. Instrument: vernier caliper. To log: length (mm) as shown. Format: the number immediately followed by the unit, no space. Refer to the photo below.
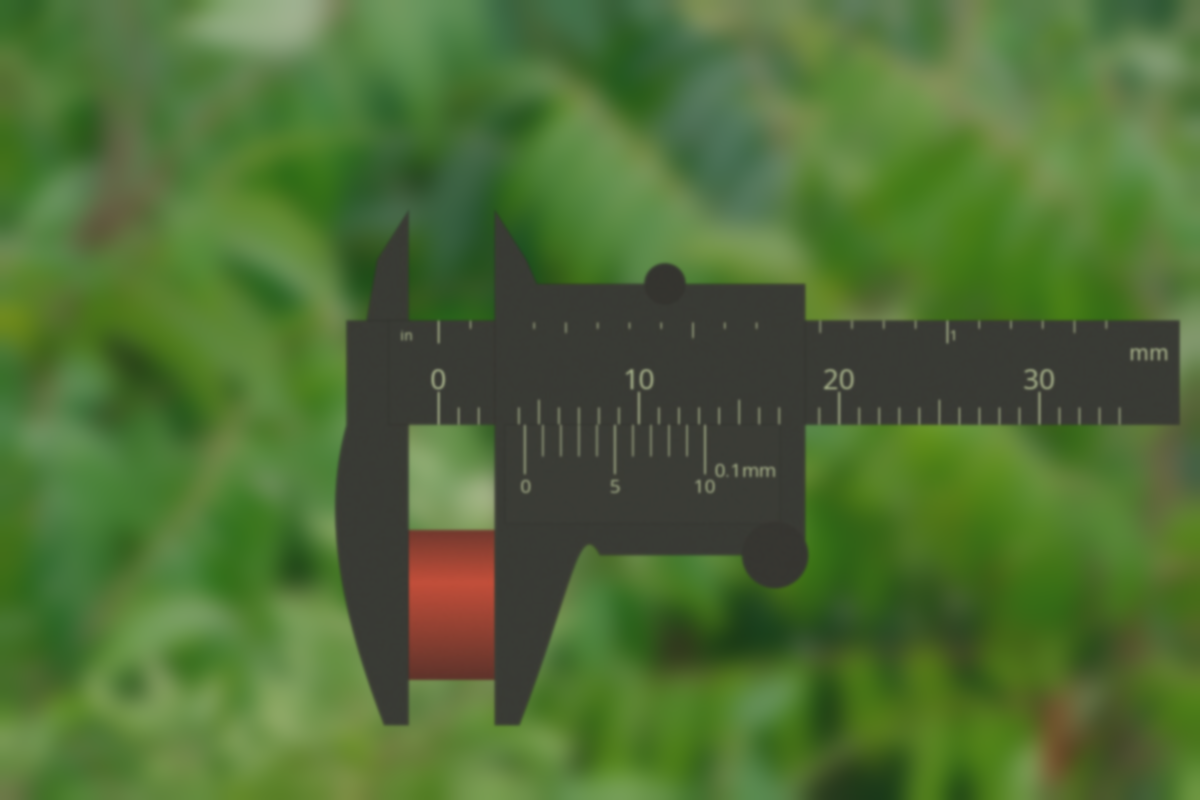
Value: 4.3mm
